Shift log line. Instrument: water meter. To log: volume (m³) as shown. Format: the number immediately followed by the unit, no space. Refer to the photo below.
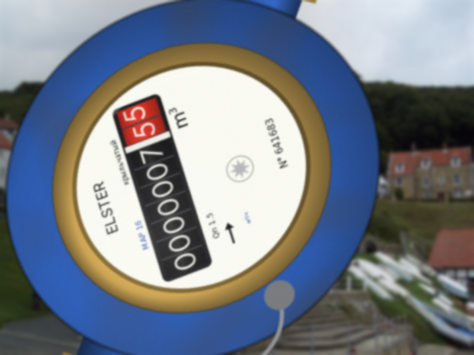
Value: 7.55m³
